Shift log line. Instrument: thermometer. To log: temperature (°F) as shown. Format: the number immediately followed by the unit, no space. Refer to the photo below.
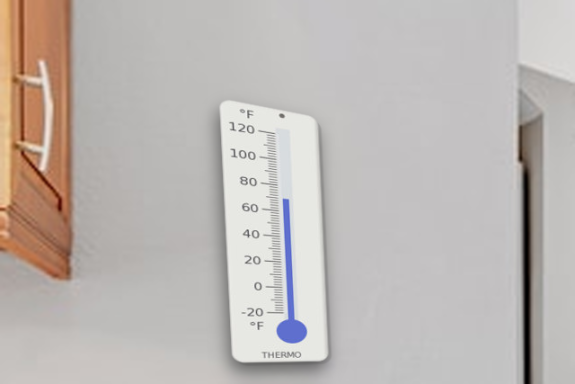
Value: 70°F
